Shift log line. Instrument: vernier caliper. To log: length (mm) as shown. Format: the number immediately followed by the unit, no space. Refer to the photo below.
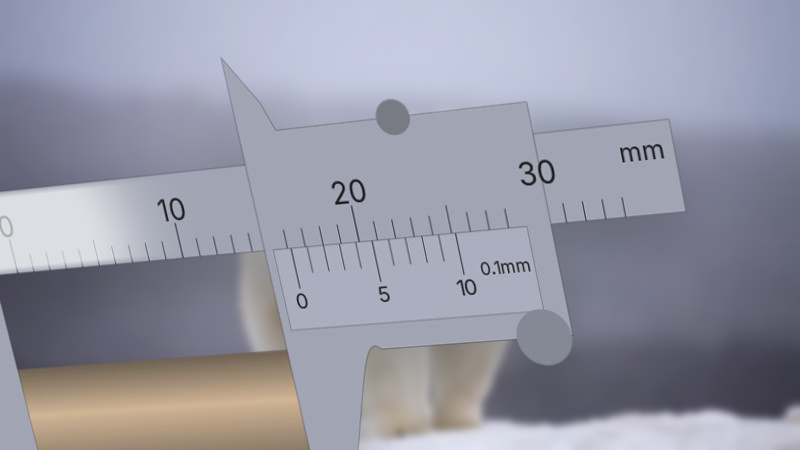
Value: 16.2mm
